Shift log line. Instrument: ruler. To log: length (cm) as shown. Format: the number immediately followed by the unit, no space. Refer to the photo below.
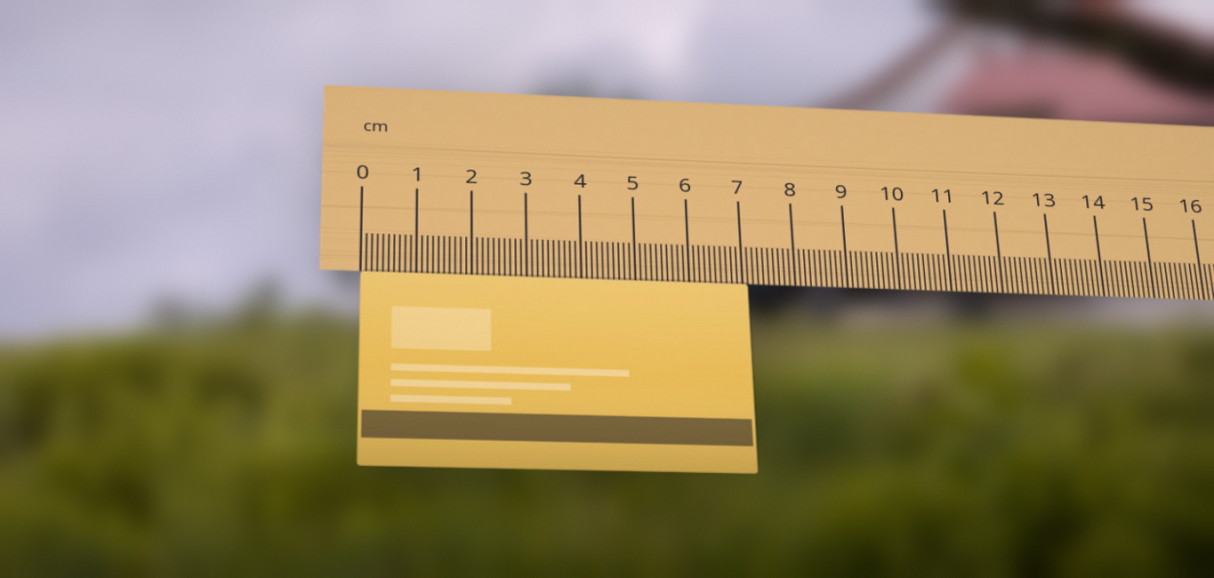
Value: 7.1cm
